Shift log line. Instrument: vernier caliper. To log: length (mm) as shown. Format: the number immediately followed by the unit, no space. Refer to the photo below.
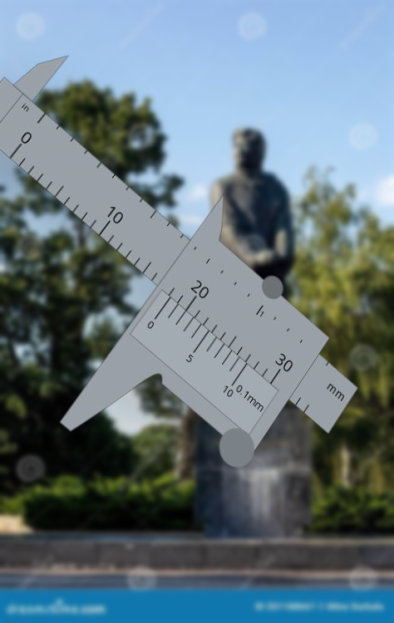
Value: 18.2mm
